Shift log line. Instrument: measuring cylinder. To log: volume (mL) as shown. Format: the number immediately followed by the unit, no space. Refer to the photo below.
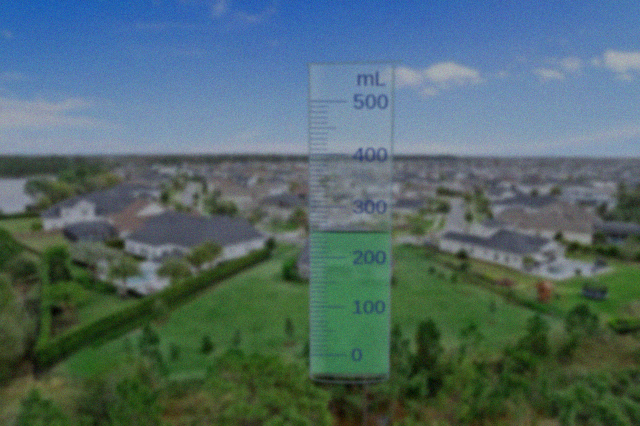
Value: 250mL
